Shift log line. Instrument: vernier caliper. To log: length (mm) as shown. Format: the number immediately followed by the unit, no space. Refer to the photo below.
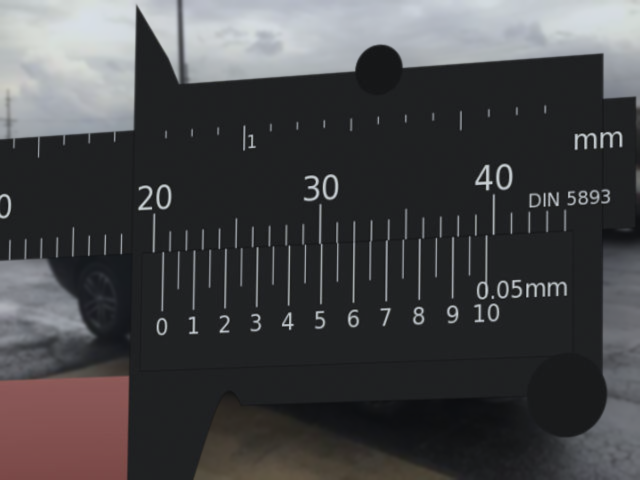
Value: 20.6mm
